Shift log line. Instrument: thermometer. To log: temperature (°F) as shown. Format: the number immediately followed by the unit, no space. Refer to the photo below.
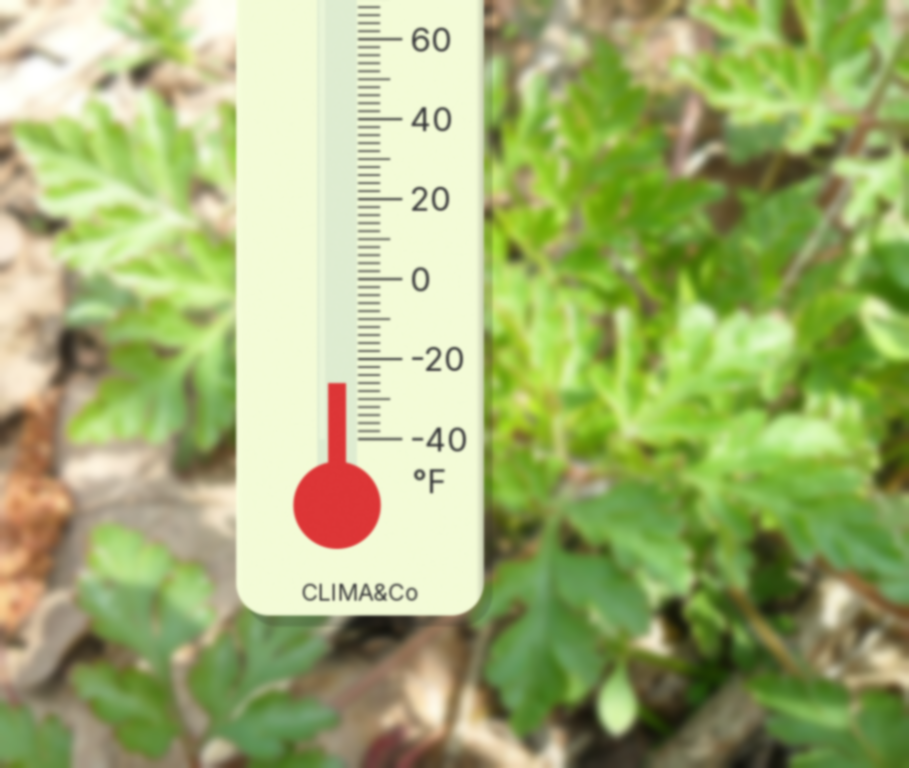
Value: -26°F
